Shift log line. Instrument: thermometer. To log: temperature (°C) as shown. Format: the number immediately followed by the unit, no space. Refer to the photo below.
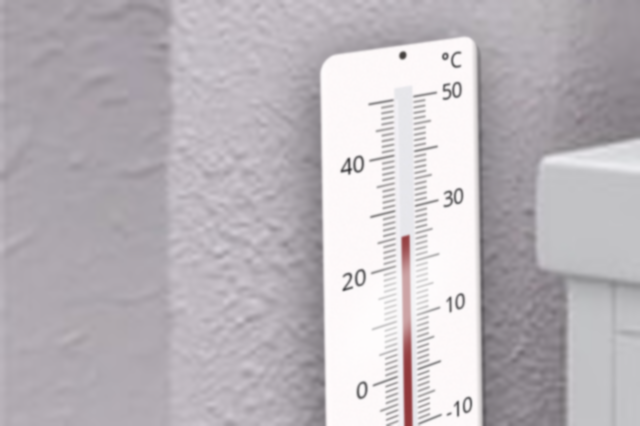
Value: 25°C
